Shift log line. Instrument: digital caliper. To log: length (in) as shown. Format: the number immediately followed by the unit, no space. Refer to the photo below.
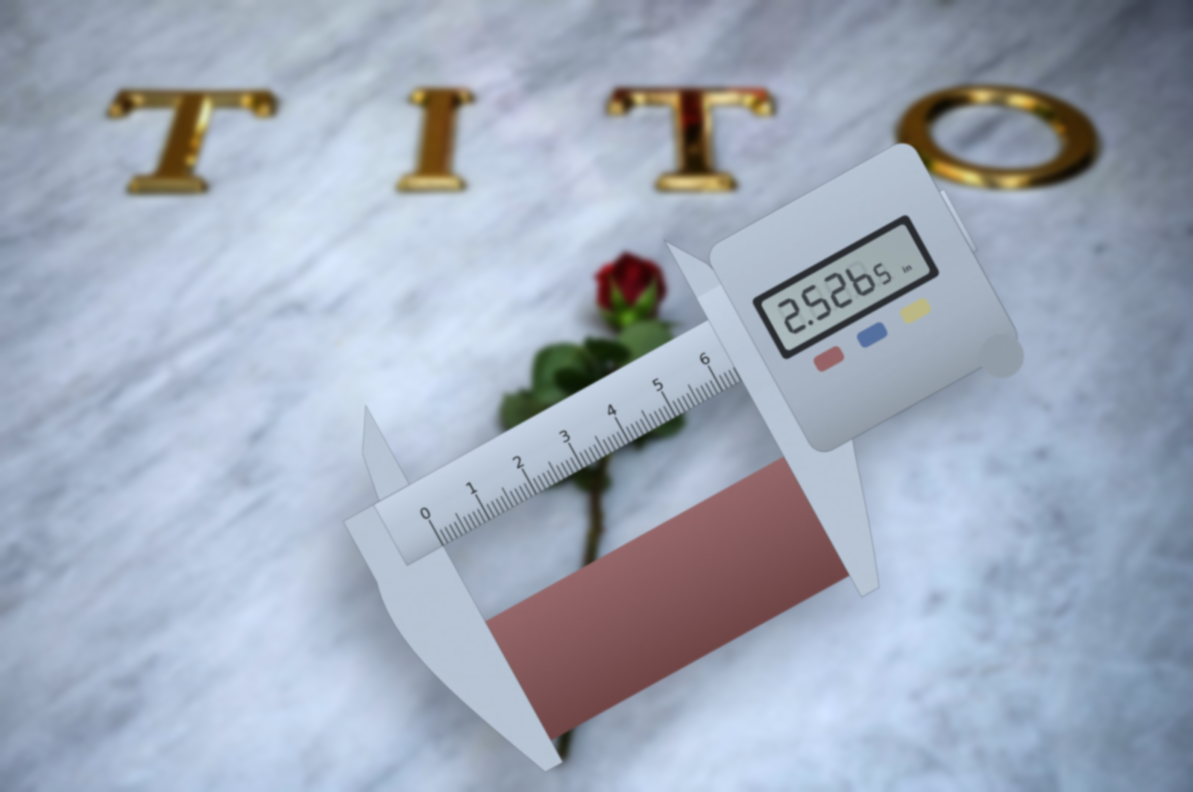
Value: 2.5265in
